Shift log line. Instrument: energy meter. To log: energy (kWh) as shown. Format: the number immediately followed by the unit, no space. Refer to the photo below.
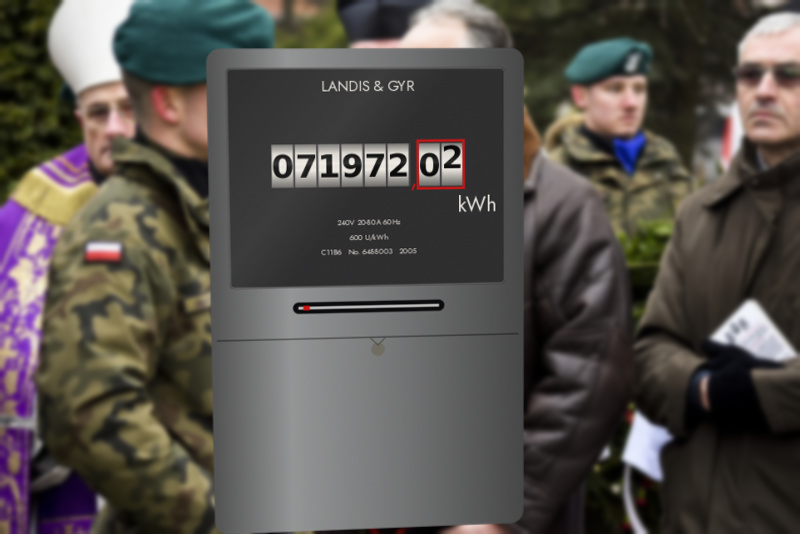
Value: 71972.02kWh
